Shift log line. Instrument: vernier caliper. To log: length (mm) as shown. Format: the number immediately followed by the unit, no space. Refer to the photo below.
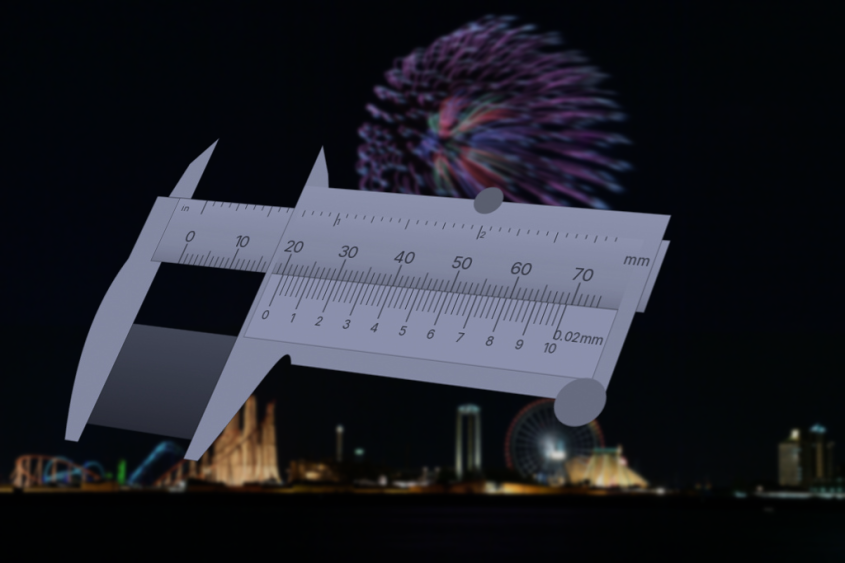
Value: 20.2mm
